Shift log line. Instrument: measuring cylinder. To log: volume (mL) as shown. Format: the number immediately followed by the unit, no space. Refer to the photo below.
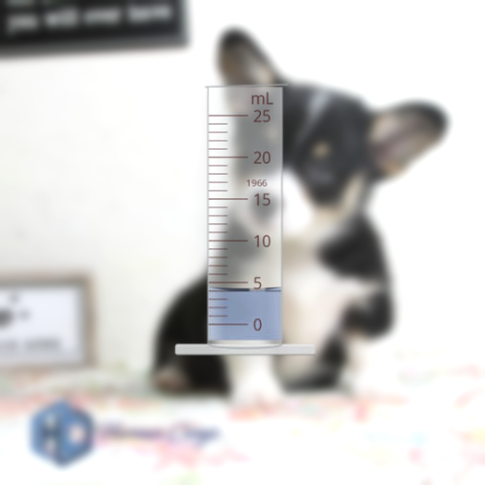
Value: 4mL
